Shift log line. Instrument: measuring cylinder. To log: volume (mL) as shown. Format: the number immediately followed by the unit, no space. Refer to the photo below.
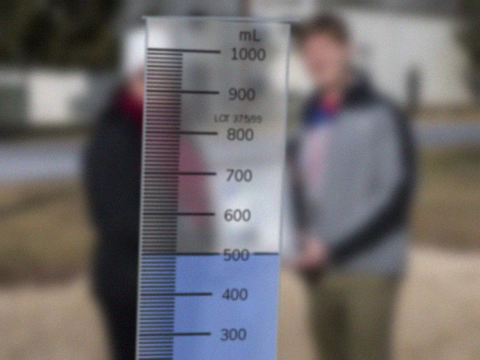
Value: 500mL
